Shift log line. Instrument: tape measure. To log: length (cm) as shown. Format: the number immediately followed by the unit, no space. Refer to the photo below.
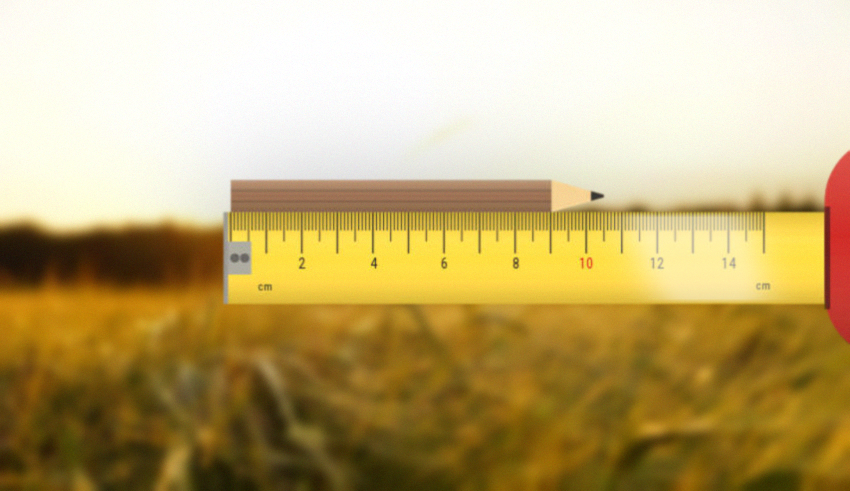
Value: 10.5cm
